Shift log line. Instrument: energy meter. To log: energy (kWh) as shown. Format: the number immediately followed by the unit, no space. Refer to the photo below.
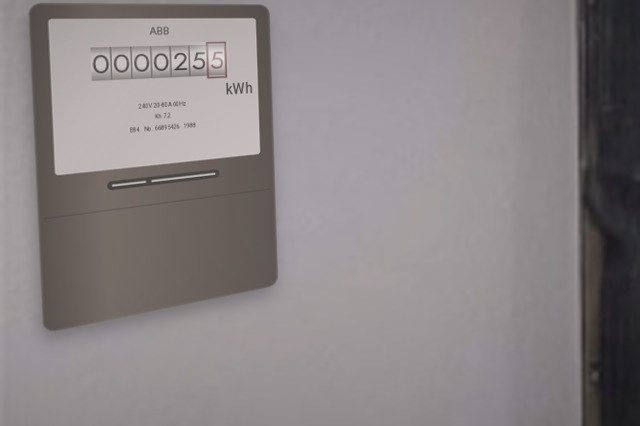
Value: 25.5kWh
